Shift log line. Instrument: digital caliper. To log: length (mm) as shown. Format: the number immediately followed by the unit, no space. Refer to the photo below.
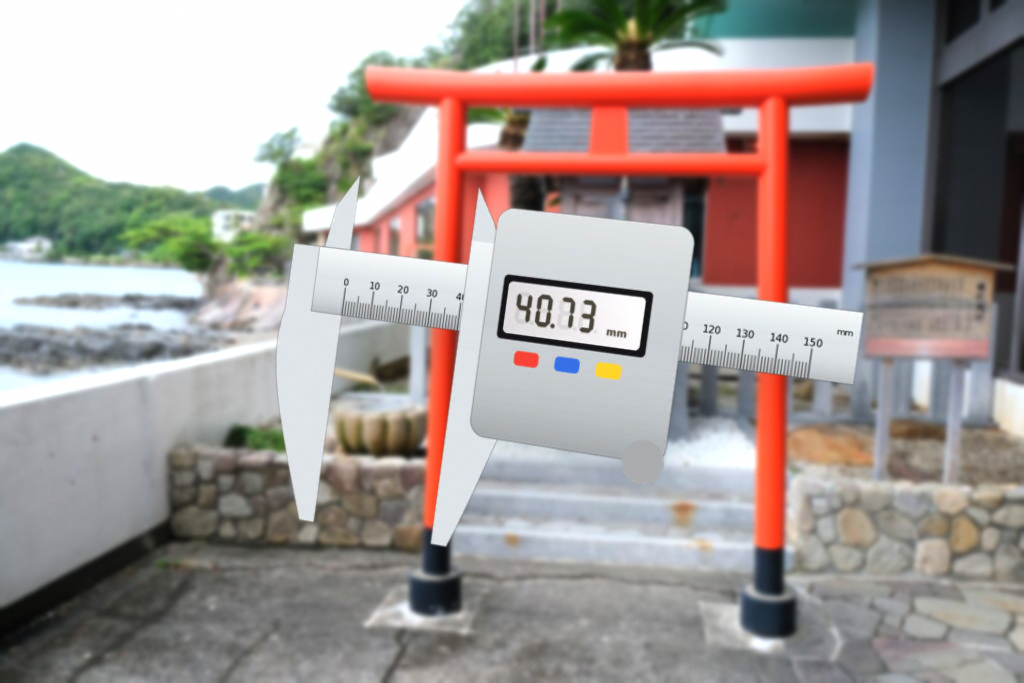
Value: 40.73mm
